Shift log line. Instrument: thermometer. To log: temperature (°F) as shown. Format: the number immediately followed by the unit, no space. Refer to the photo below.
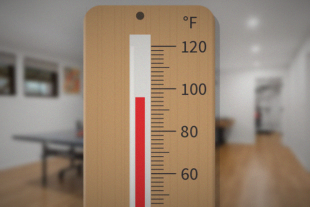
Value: 96°F
